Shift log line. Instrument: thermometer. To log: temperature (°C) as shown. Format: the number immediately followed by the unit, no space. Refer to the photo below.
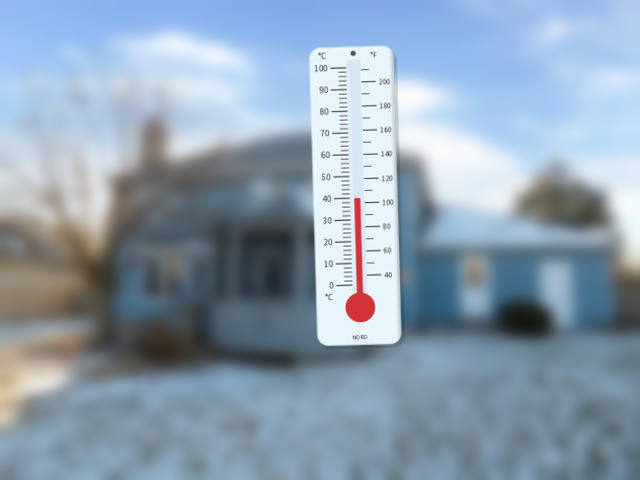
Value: 40°C
